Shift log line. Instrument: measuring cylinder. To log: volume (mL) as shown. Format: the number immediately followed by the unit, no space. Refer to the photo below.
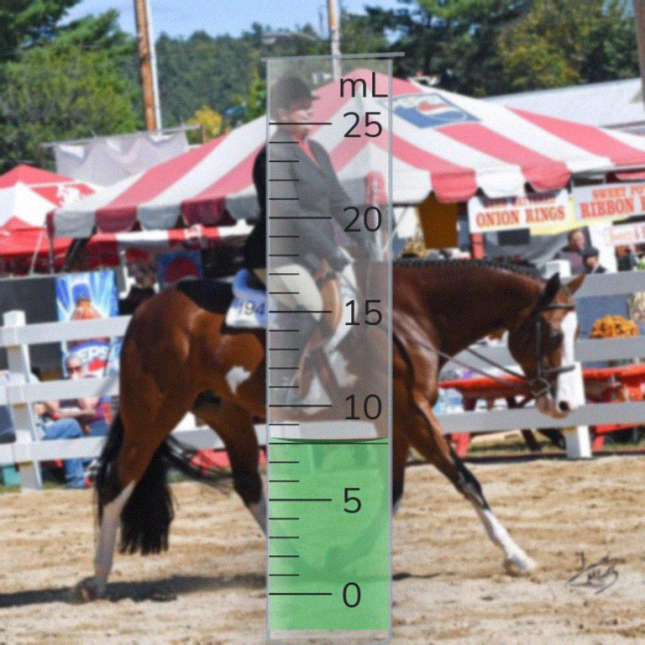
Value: 8mL
